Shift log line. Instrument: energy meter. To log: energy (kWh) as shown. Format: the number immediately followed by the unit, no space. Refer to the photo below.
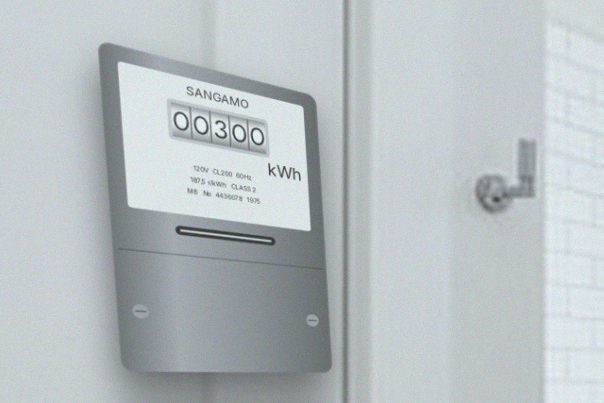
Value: 300kWh
